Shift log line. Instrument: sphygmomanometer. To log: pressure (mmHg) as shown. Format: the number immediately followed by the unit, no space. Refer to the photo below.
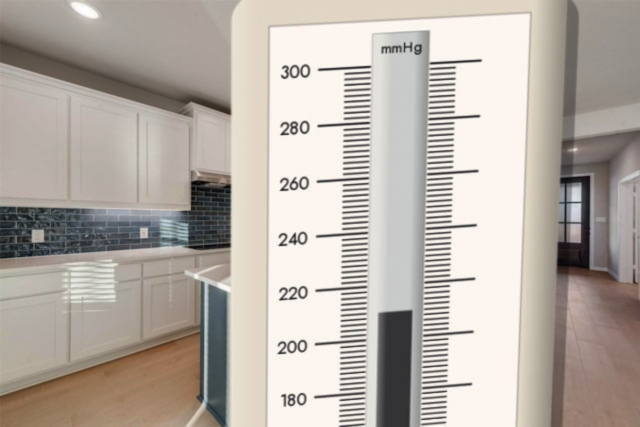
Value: 210mmHg
